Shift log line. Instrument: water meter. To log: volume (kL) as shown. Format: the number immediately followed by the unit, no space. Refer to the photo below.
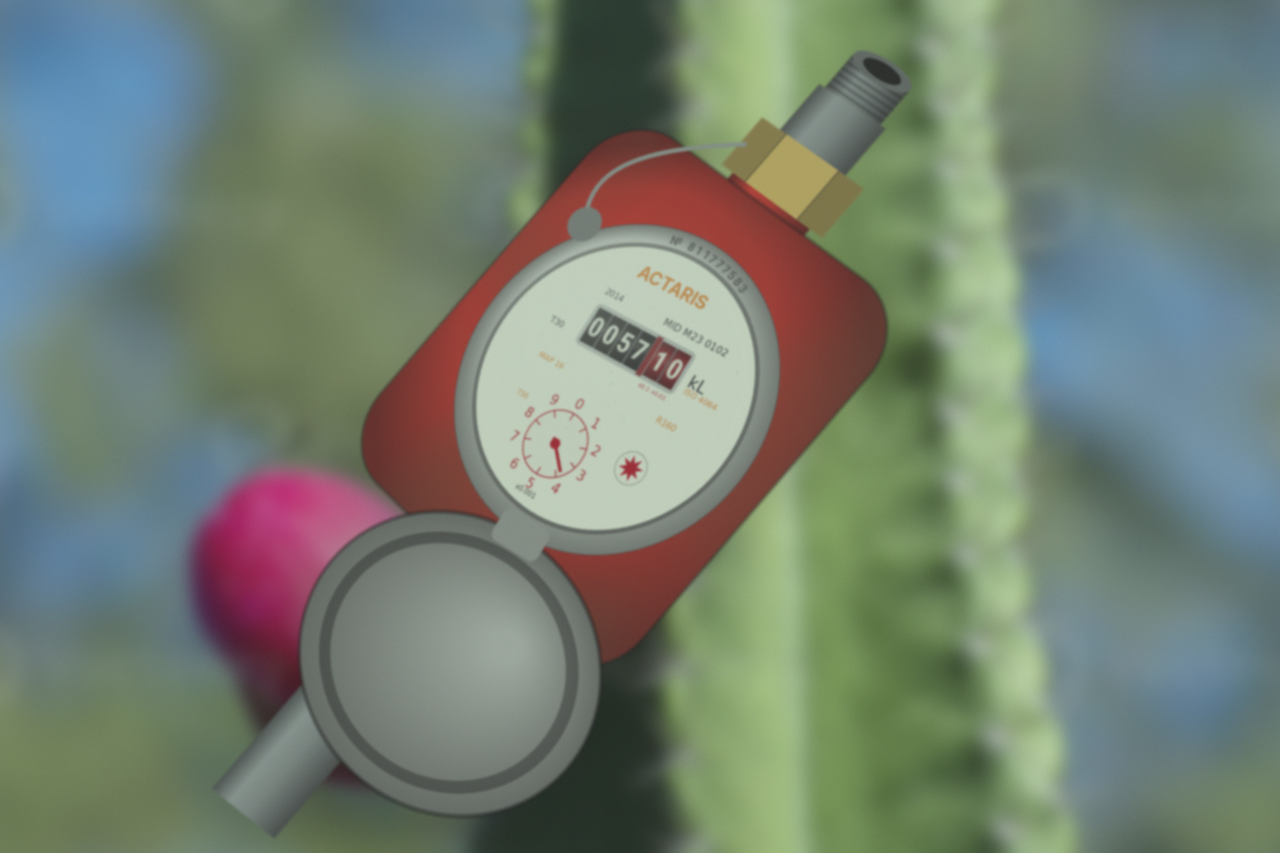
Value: 57.103kL
